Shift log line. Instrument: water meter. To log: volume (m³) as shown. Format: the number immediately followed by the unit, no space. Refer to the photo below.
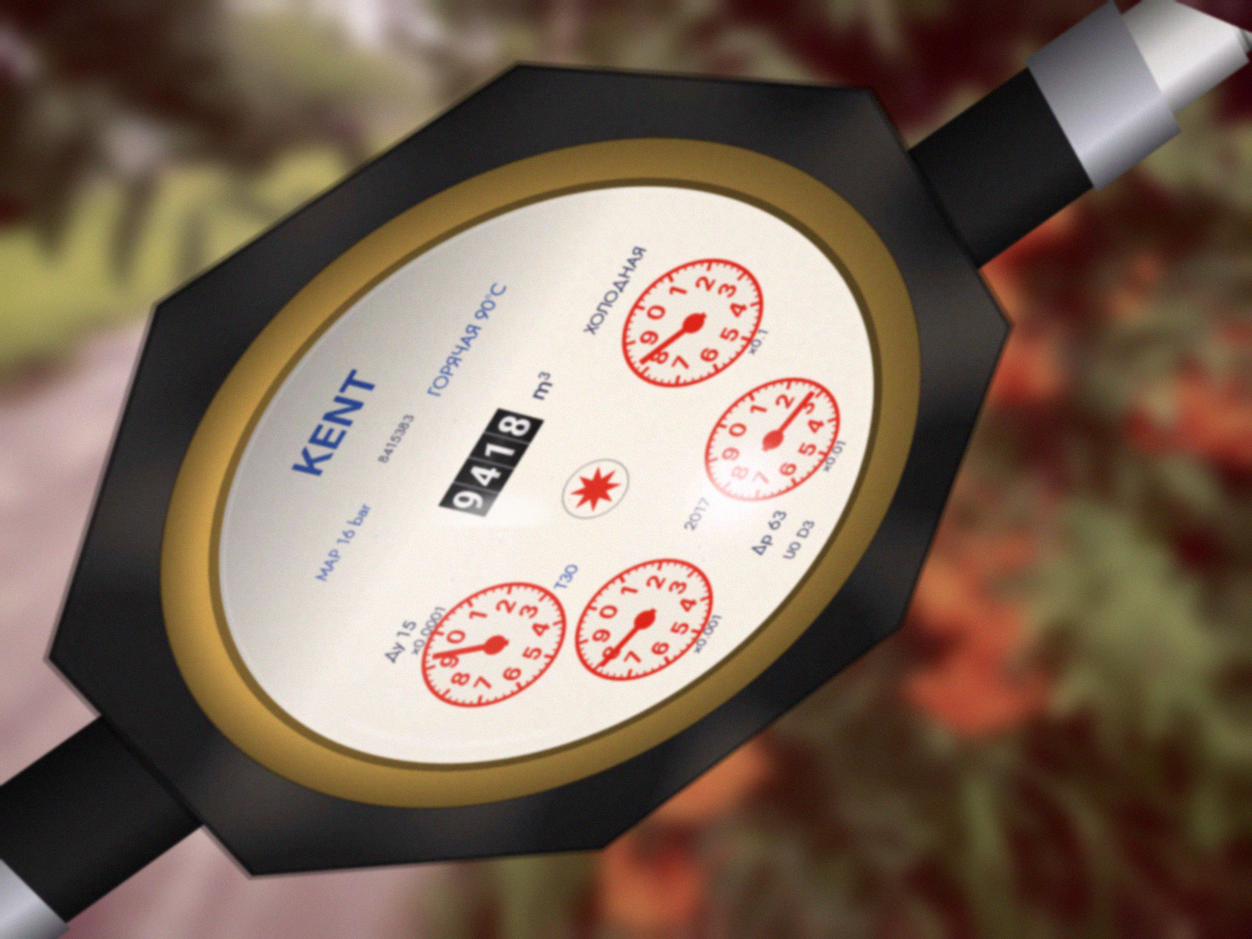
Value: 9418.8279m³
